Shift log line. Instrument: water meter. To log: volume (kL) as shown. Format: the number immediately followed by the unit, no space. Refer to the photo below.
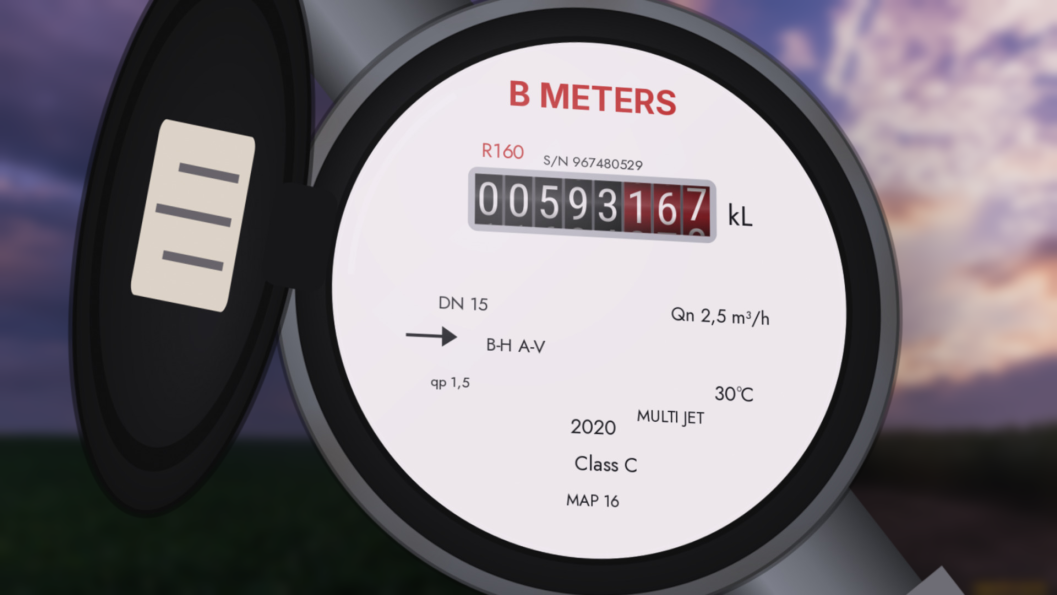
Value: 593.167kL
